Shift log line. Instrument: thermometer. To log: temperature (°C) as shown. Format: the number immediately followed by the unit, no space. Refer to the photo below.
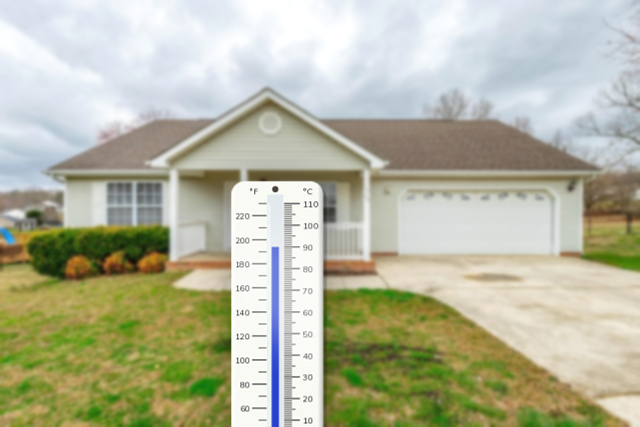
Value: 90°C
